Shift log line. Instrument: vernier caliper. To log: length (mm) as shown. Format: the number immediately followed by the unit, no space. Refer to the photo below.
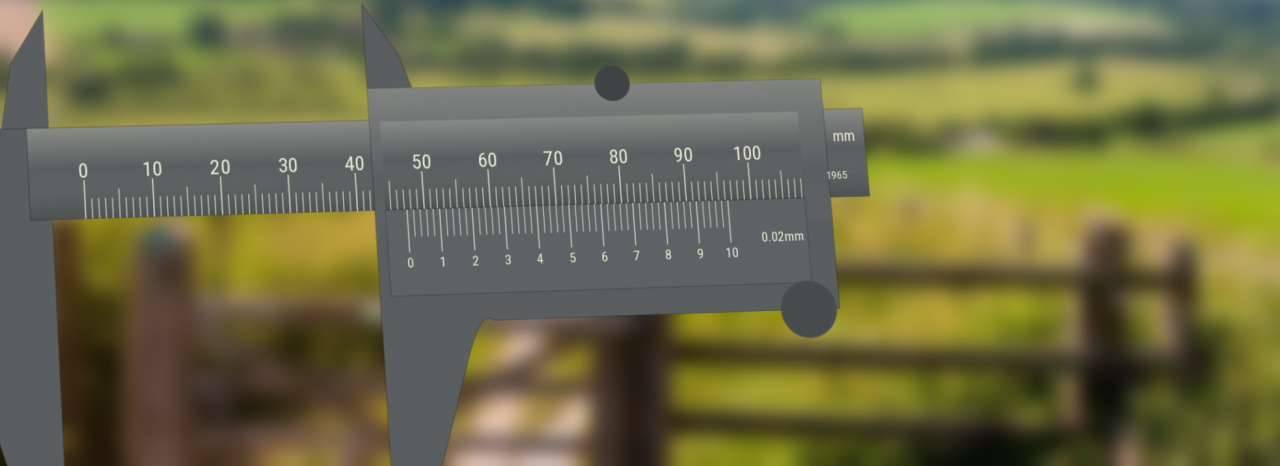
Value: 47.4mm
